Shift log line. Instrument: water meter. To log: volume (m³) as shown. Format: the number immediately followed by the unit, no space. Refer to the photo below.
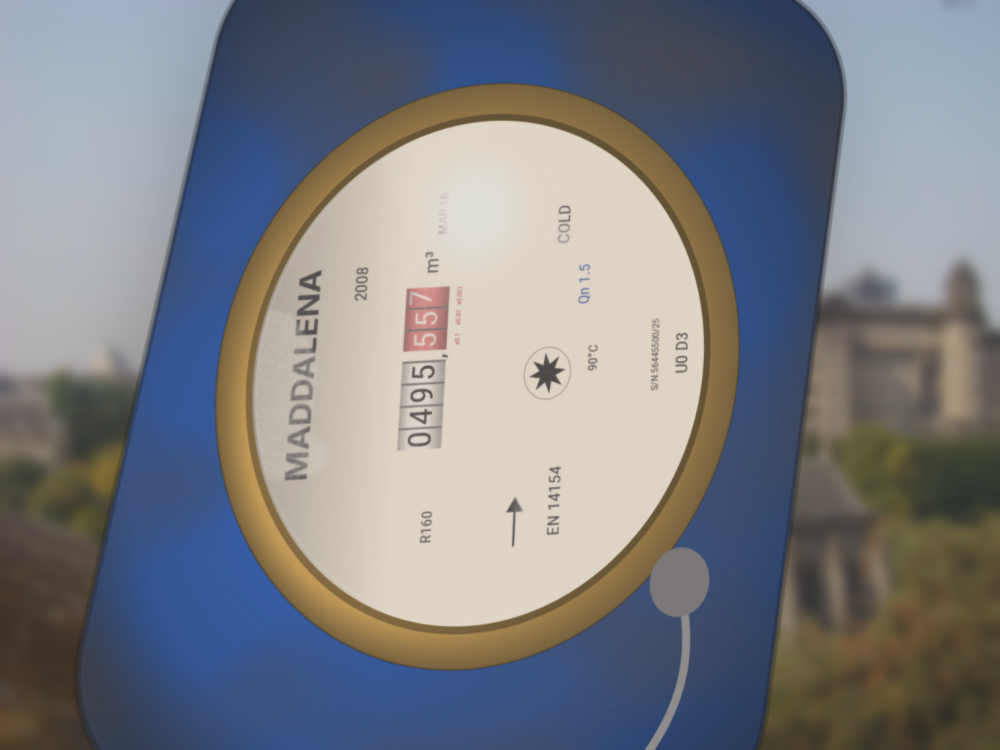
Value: 495.557m³
